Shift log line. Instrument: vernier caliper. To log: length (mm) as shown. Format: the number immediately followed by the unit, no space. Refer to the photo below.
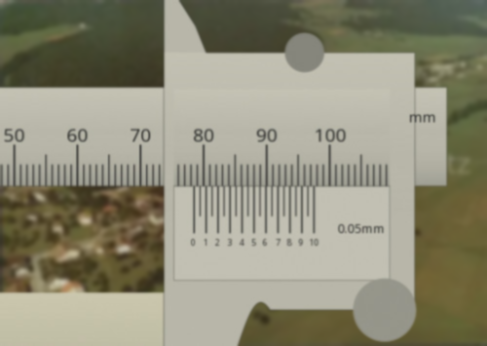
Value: 78.5mm
